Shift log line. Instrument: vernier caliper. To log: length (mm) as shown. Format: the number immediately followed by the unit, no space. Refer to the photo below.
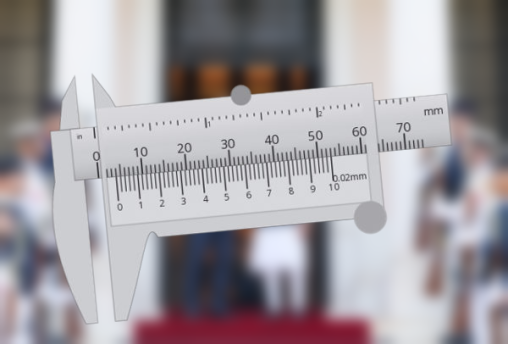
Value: 4.0mm
